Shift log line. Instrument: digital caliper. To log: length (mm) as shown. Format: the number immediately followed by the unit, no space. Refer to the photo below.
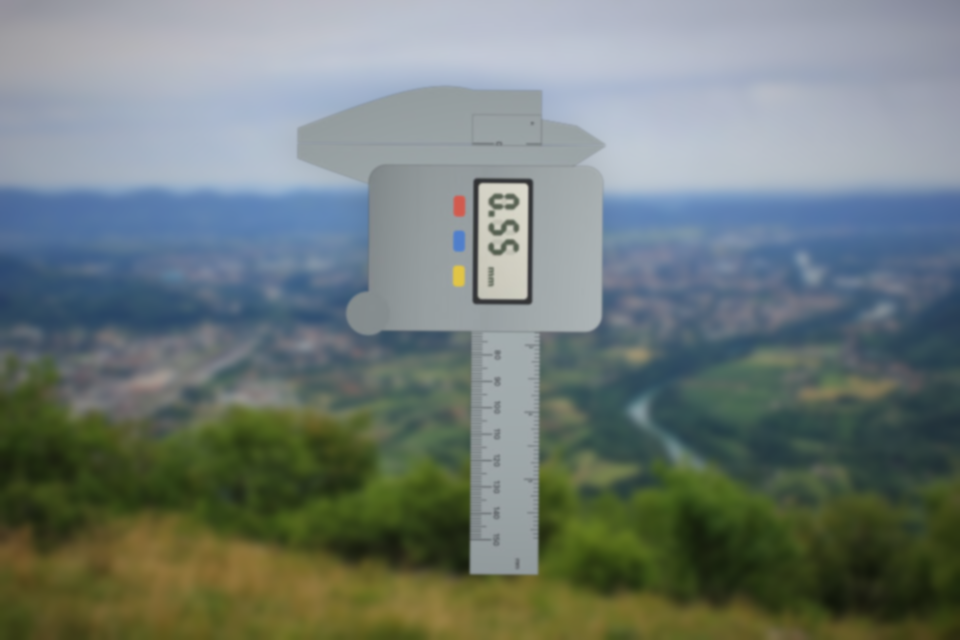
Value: 0.55mm
